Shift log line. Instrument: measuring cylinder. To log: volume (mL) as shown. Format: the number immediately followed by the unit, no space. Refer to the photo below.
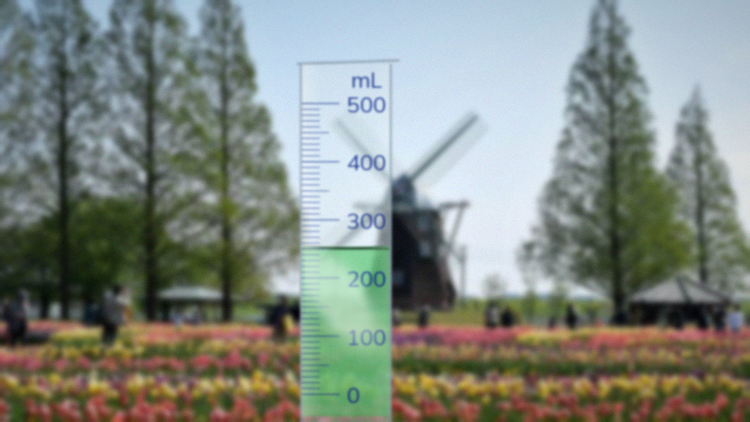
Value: 250mL
